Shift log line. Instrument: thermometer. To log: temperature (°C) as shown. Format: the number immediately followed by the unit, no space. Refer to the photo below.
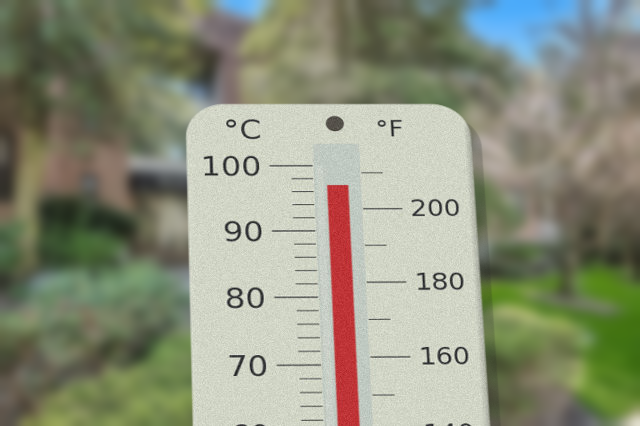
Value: 97°C
